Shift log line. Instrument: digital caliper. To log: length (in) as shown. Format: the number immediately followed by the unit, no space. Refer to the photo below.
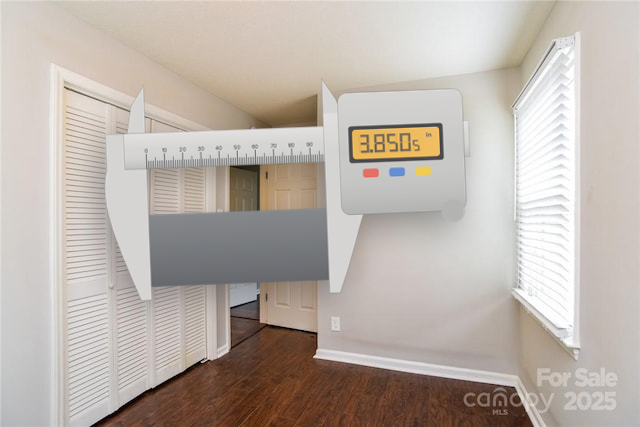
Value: 3.8505in
